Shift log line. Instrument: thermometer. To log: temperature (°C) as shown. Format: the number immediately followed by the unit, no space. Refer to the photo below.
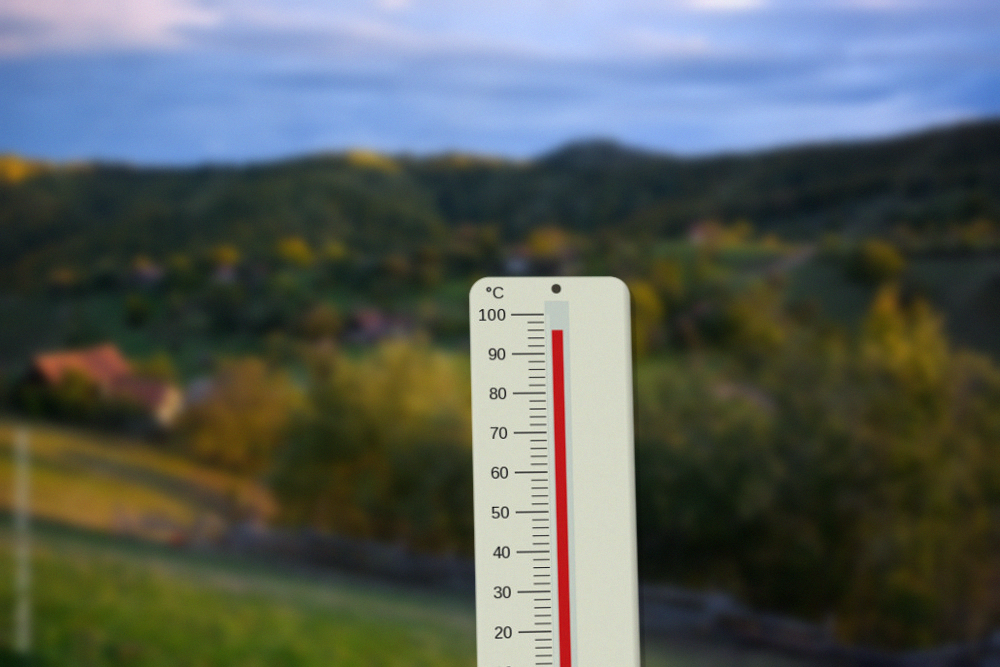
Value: 96°C
